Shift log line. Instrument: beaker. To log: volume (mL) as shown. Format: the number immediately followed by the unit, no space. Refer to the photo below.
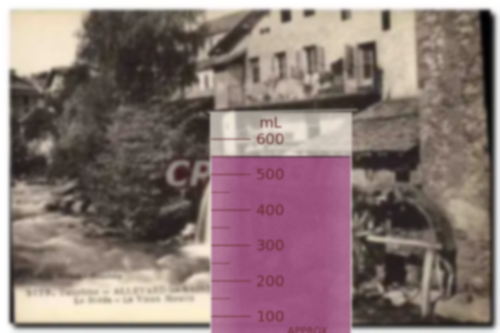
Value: 550mL
